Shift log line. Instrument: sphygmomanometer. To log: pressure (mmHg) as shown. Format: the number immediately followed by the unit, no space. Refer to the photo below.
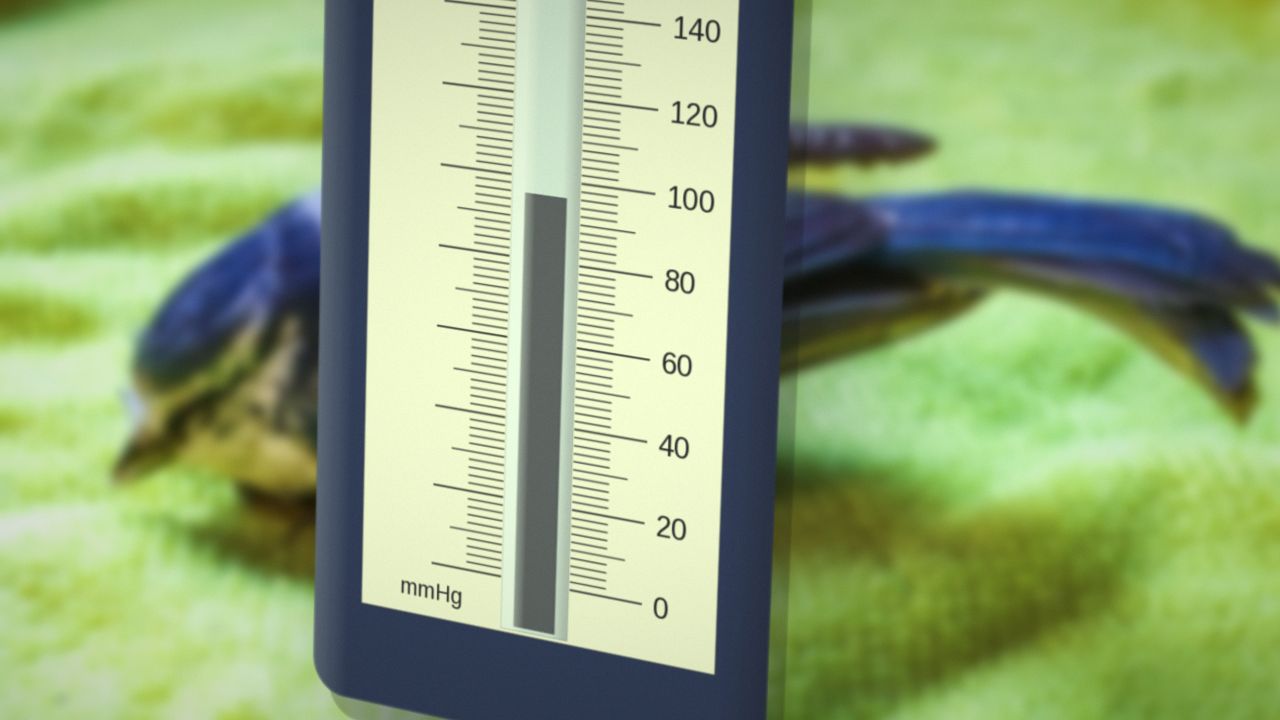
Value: 96mmHg
